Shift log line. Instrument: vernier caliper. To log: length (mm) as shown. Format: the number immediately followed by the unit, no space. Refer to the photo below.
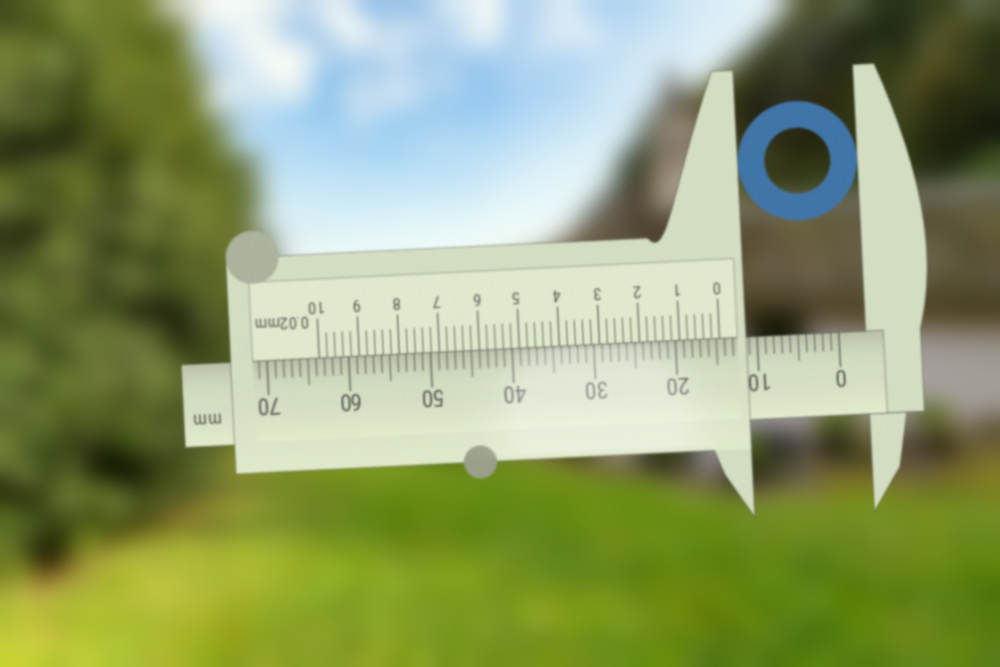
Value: 14.6mm
